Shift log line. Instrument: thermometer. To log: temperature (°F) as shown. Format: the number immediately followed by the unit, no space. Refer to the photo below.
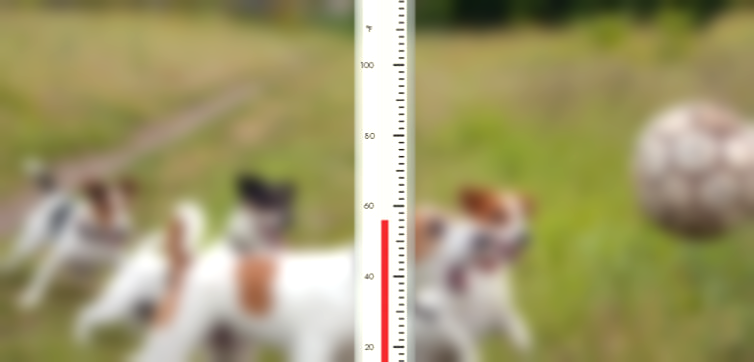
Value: 56°F
